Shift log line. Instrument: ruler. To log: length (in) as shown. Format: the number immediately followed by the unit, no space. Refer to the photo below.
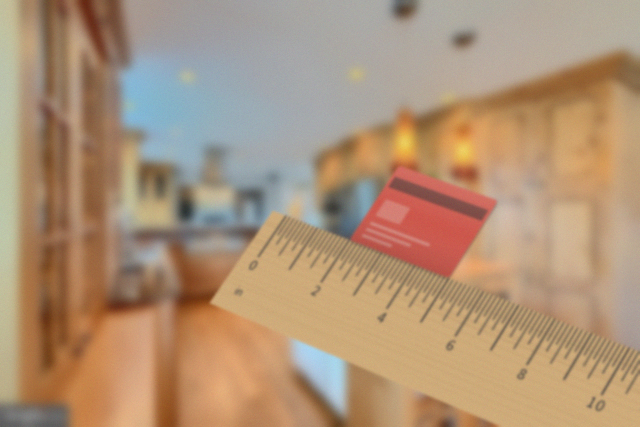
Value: 3in
